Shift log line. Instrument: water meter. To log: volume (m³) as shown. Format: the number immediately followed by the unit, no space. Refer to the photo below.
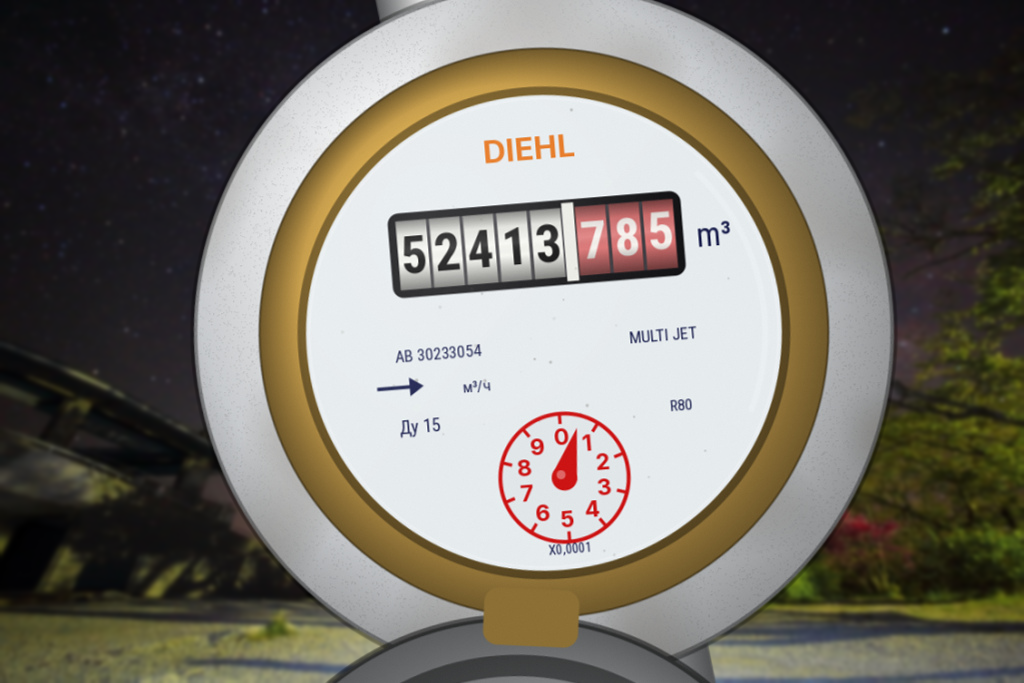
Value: 52413.7850m³
